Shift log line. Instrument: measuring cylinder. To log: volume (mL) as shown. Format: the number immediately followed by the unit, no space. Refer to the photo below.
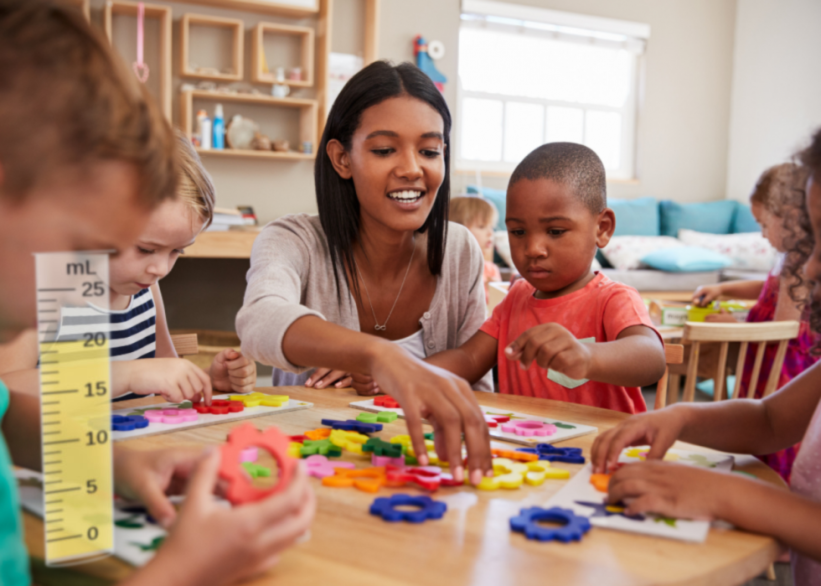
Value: 20mL
